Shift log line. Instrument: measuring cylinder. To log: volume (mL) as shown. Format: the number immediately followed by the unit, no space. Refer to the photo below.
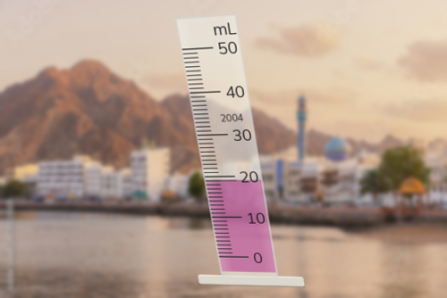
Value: 19mL
